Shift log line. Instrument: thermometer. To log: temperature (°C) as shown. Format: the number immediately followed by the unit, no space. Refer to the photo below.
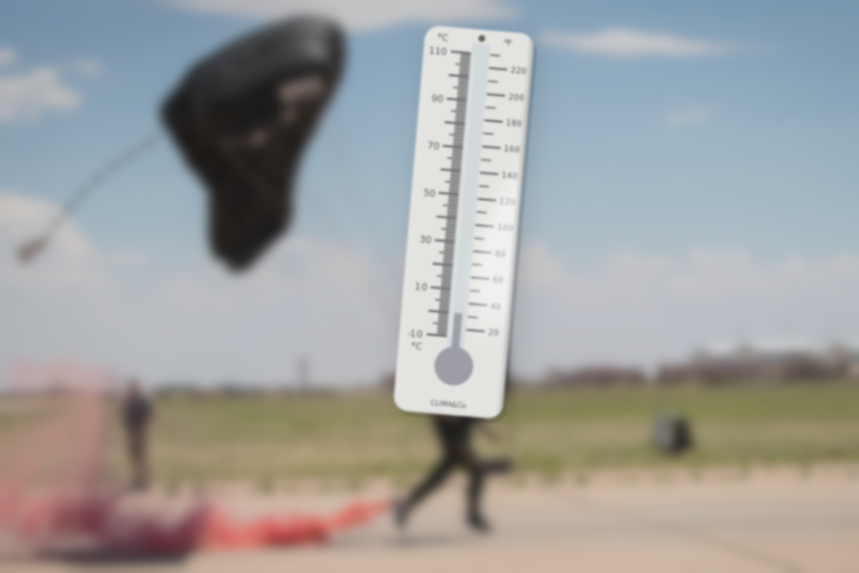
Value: 0°C
